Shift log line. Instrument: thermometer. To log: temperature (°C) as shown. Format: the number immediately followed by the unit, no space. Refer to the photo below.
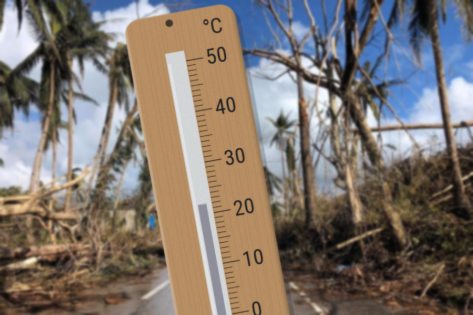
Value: 22°C
